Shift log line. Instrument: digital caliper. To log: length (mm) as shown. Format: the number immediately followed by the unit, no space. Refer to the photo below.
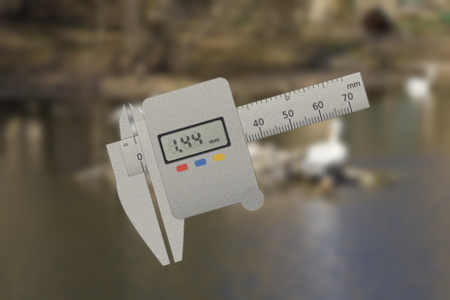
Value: 1.44mm
